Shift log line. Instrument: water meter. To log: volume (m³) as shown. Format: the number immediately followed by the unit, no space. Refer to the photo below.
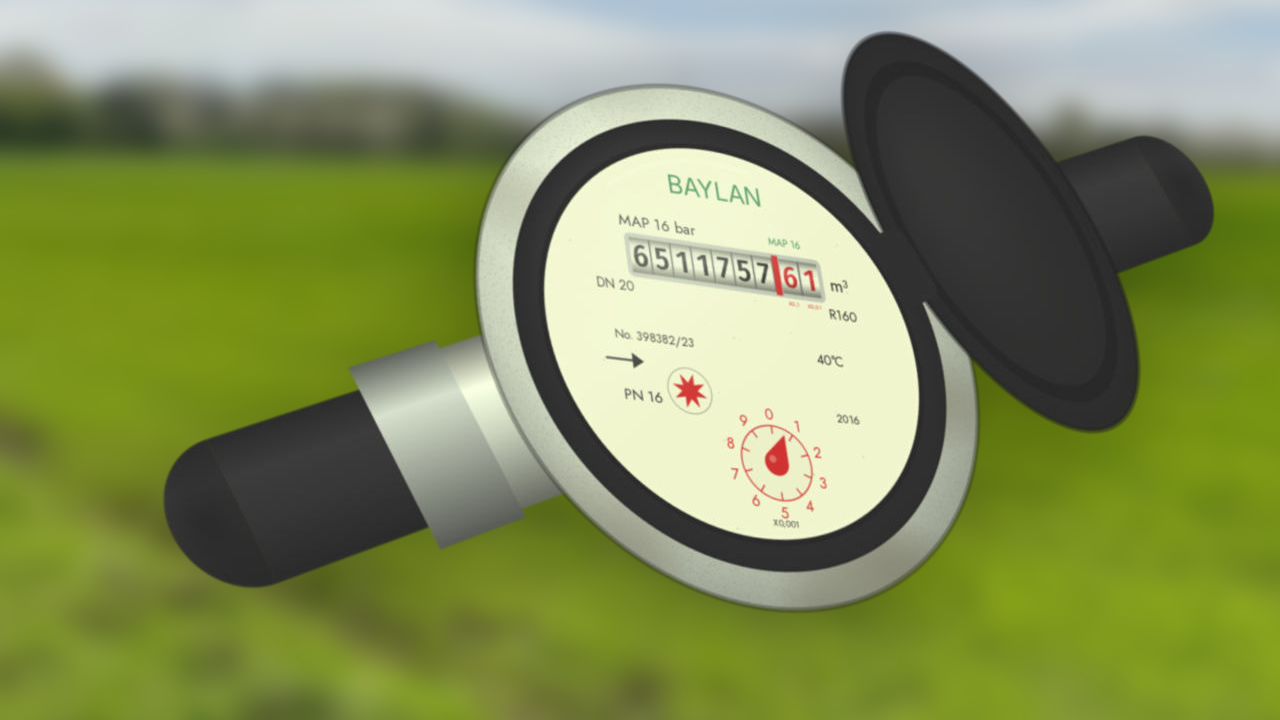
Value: 6511757.610m³
